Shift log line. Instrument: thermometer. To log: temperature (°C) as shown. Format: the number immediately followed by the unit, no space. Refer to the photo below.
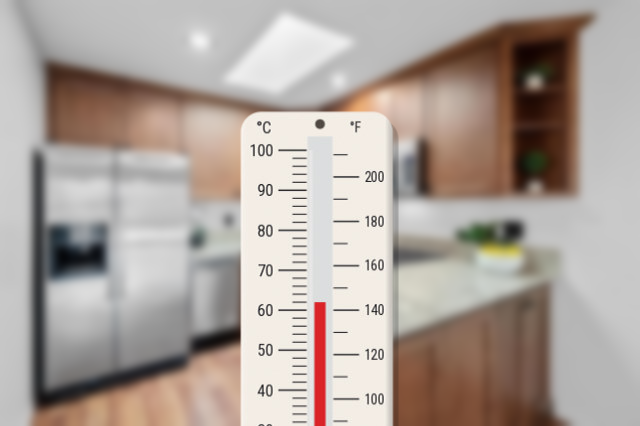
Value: 62°C
